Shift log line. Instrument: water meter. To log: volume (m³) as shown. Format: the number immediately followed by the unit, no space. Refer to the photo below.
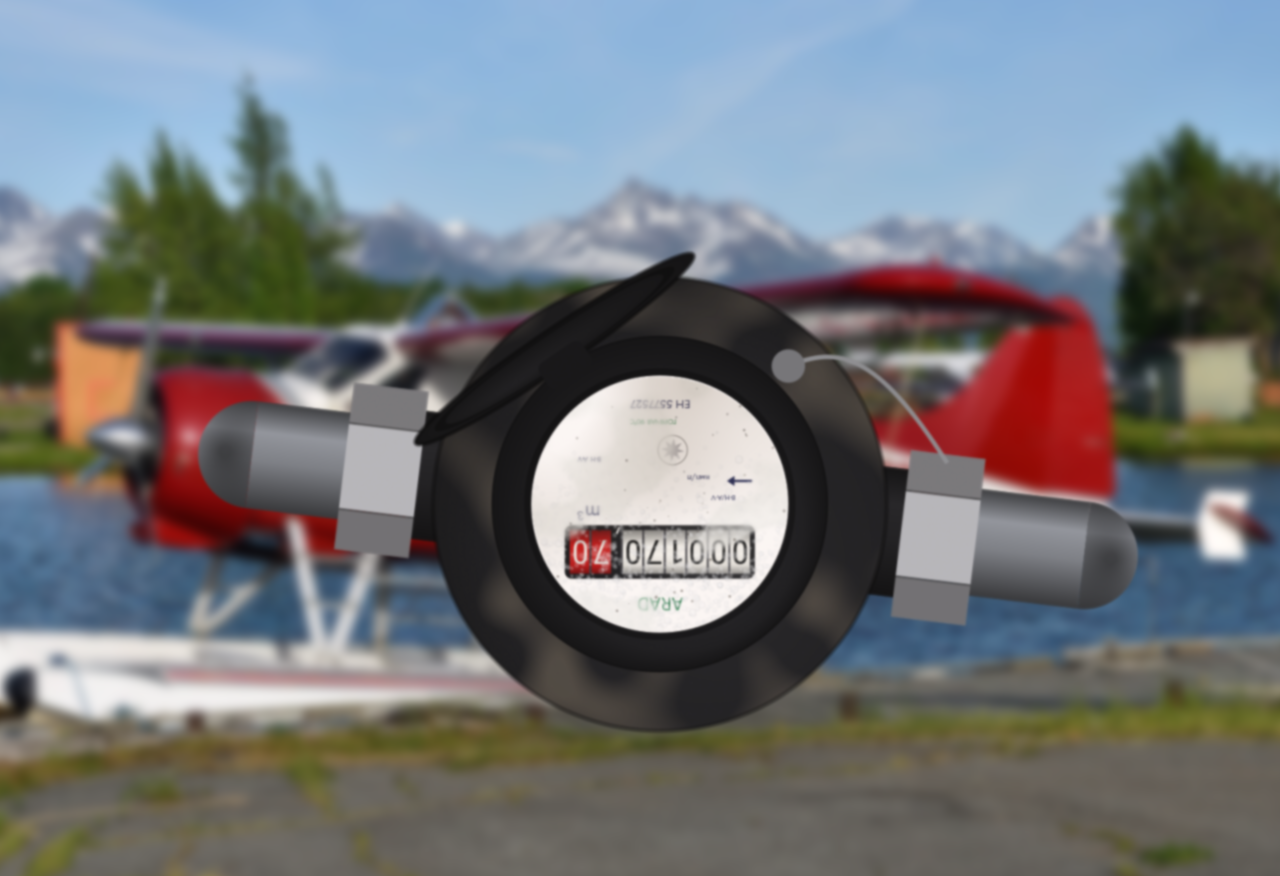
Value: 170.70m³
